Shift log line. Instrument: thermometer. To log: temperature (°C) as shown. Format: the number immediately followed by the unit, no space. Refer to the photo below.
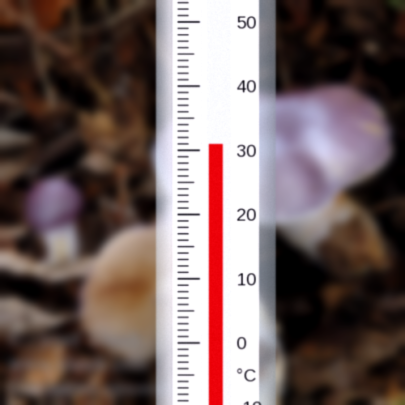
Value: 31°C
